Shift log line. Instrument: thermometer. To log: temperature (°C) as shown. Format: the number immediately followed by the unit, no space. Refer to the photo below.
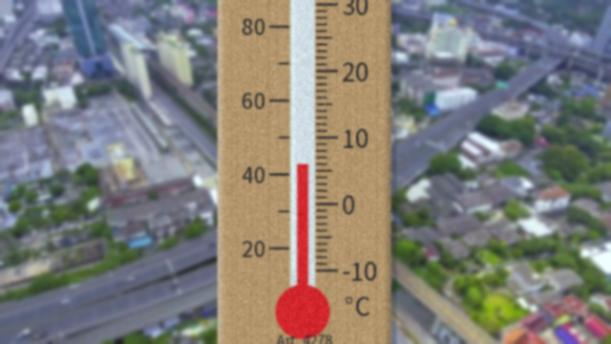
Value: 6°C
